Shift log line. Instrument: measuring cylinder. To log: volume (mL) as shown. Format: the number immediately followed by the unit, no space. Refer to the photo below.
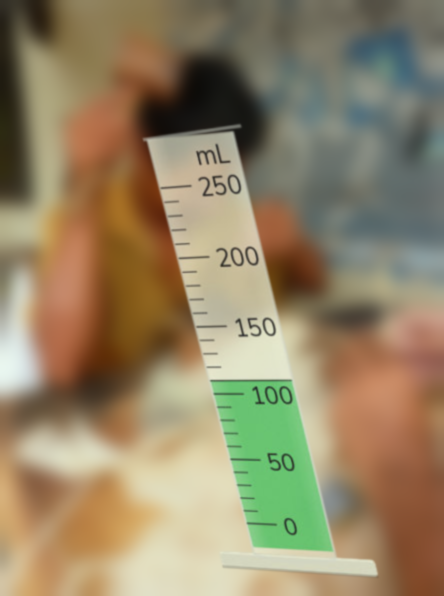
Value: 110mL
